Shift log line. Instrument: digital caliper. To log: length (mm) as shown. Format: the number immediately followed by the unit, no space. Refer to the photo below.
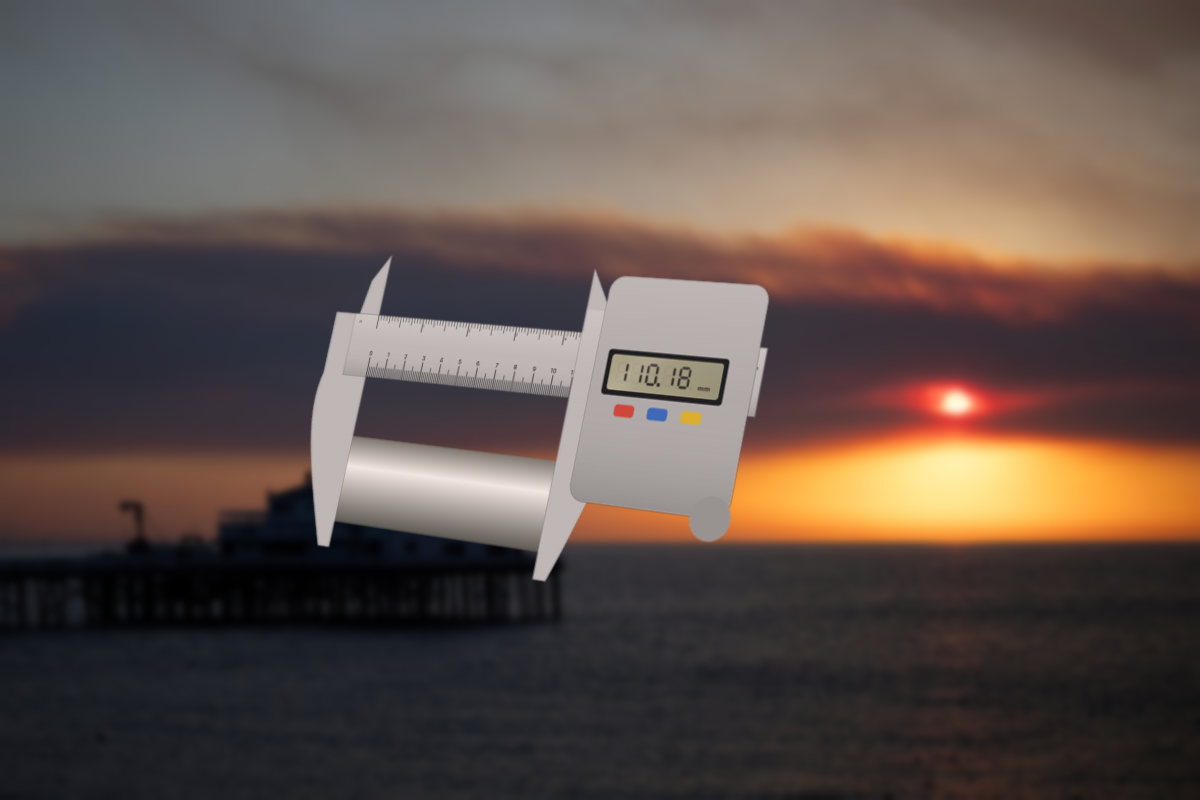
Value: 110.18mm
